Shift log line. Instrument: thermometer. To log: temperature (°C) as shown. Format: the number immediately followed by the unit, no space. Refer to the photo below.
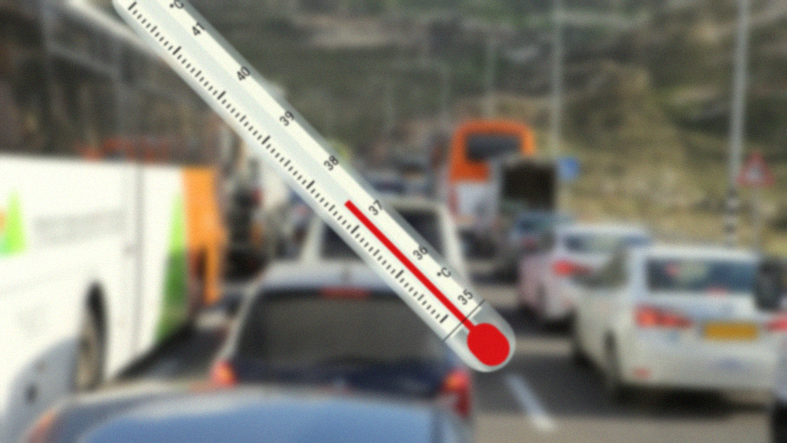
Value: 37.4°C
